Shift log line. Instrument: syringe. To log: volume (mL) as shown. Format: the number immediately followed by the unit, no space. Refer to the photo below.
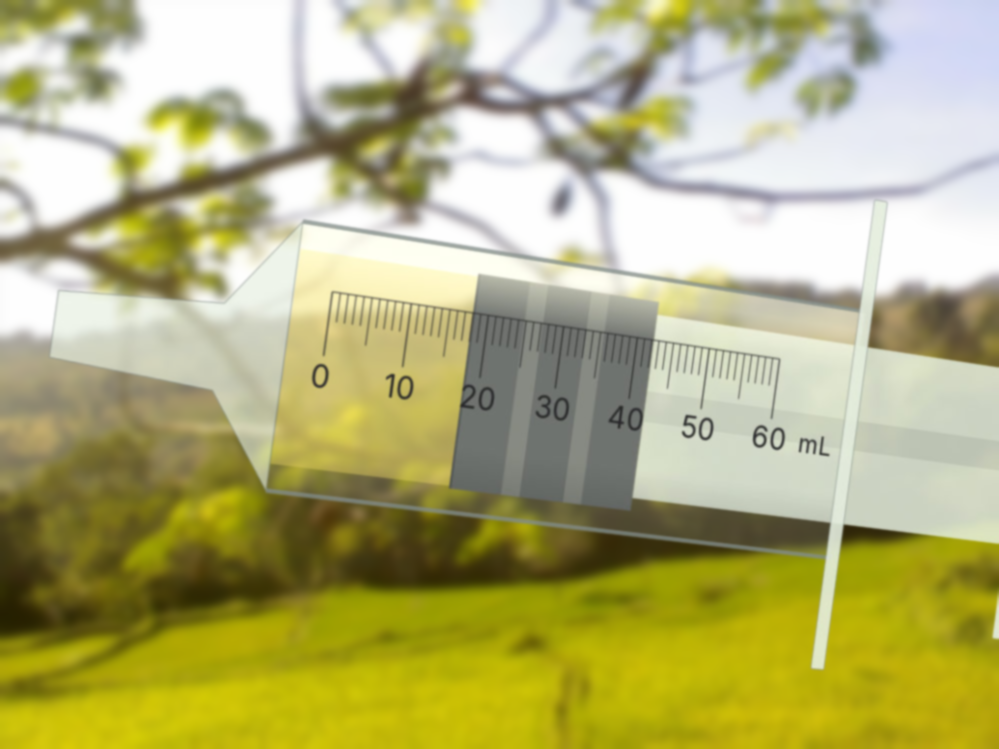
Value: 18mL
